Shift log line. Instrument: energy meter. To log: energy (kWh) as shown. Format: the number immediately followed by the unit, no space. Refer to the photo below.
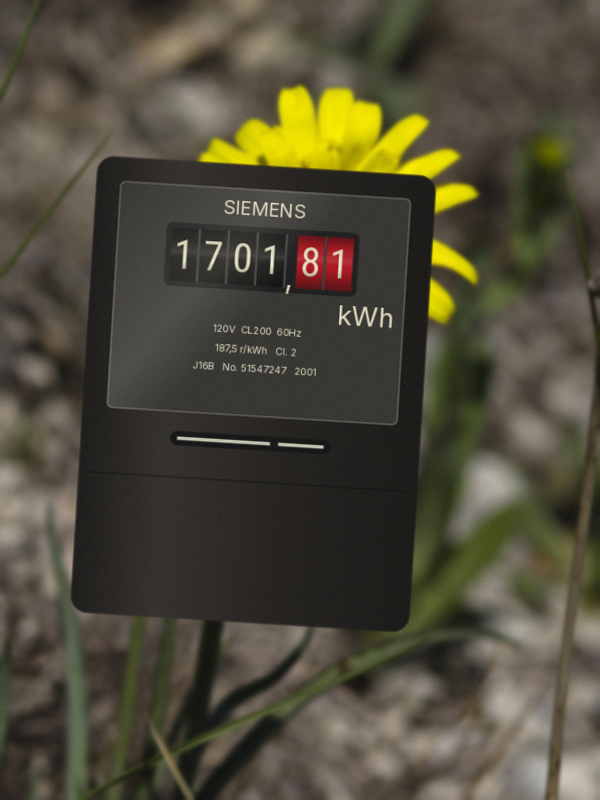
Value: 1701.81kWh
